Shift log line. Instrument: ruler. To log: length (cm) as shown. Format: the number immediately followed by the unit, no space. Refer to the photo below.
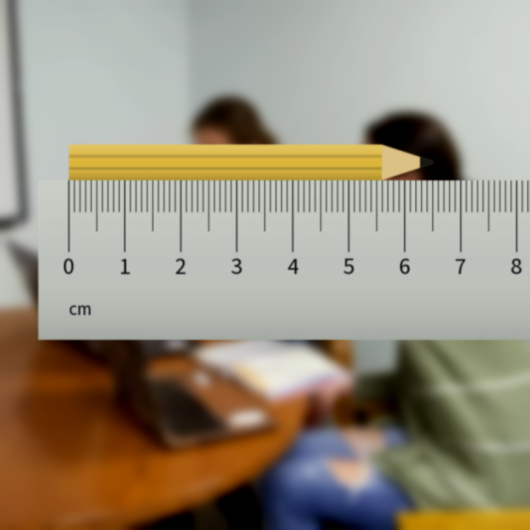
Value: 6.5cm
